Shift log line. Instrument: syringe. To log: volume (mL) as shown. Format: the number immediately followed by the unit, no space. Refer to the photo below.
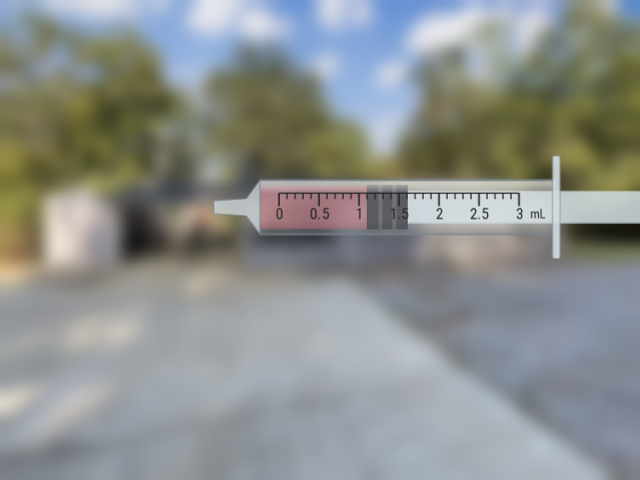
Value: 1.1mL
